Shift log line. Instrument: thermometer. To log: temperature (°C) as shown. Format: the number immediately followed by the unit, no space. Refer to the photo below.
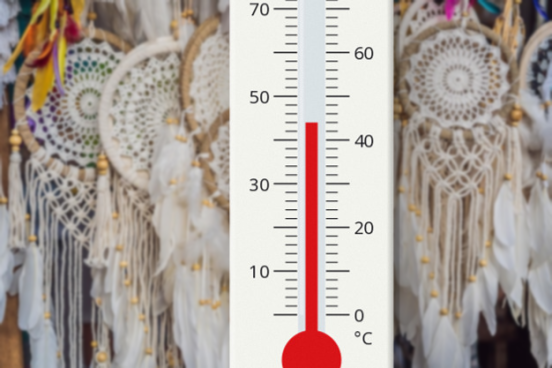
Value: 44°C
